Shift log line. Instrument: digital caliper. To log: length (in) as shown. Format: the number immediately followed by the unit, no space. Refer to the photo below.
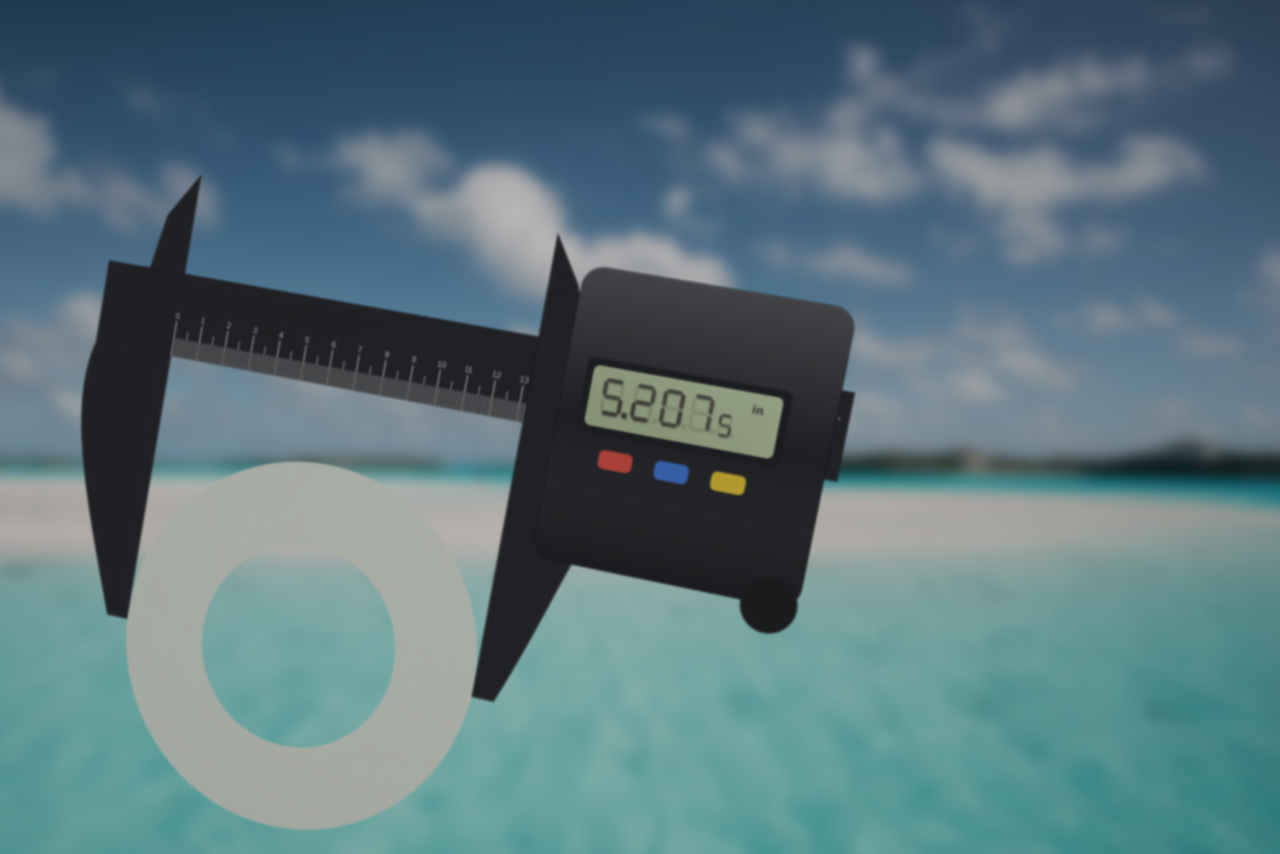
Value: 5.2075in
